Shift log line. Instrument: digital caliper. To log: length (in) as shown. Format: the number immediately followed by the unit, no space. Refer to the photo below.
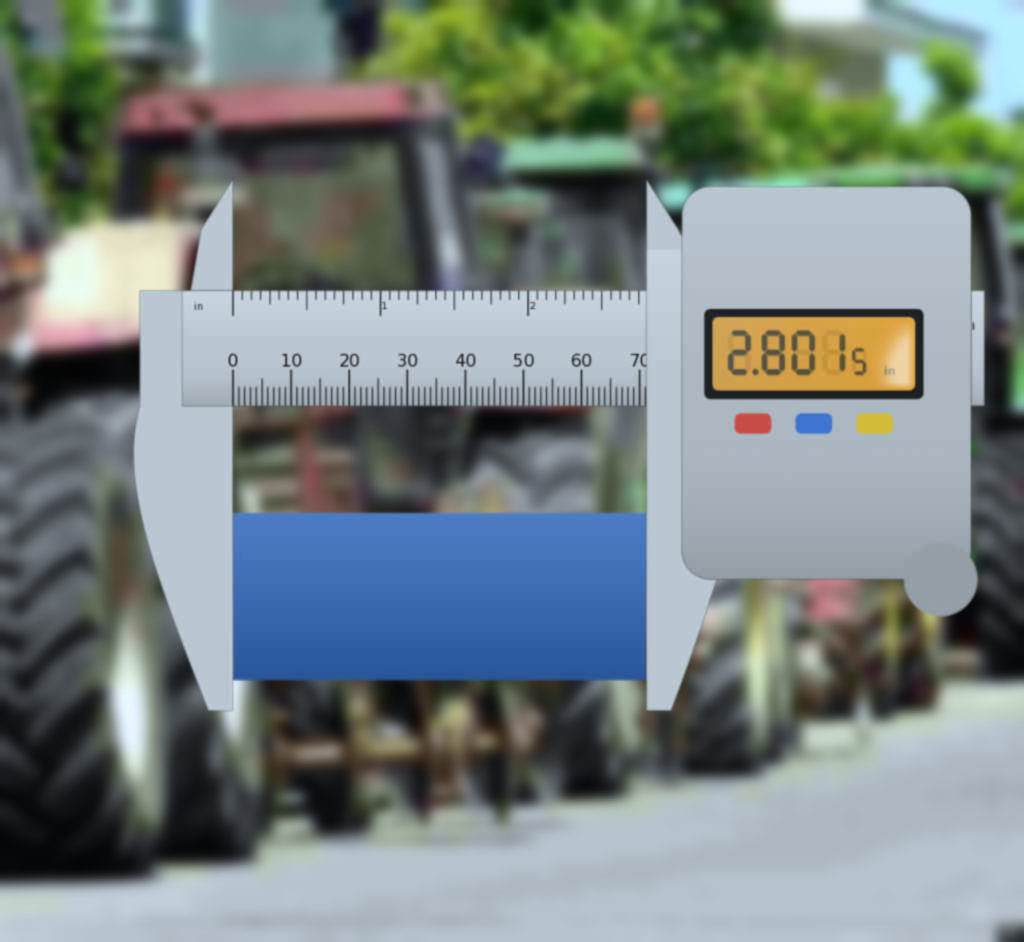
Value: 2.8015in
